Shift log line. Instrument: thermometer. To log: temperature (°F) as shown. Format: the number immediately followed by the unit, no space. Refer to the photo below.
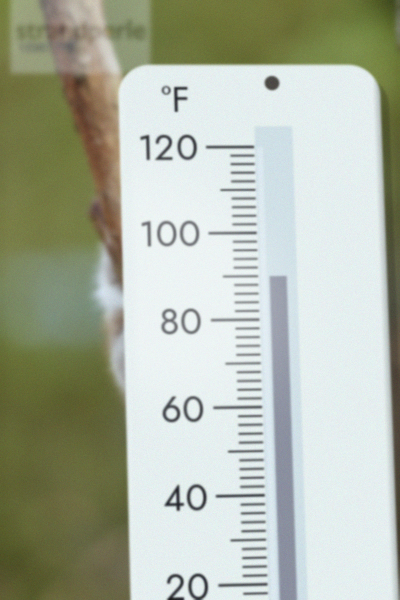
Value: 90°F
